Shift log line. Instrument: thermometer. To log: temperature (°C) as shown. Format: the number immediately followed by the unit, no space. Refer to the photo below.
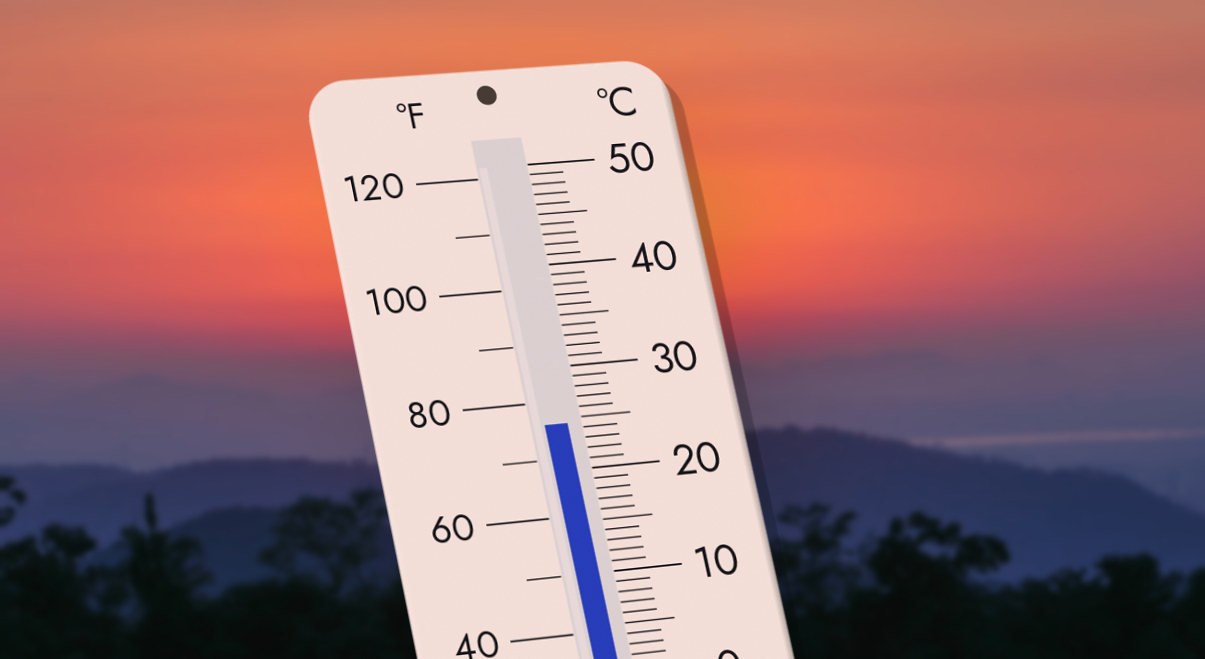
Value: 24.5°C
